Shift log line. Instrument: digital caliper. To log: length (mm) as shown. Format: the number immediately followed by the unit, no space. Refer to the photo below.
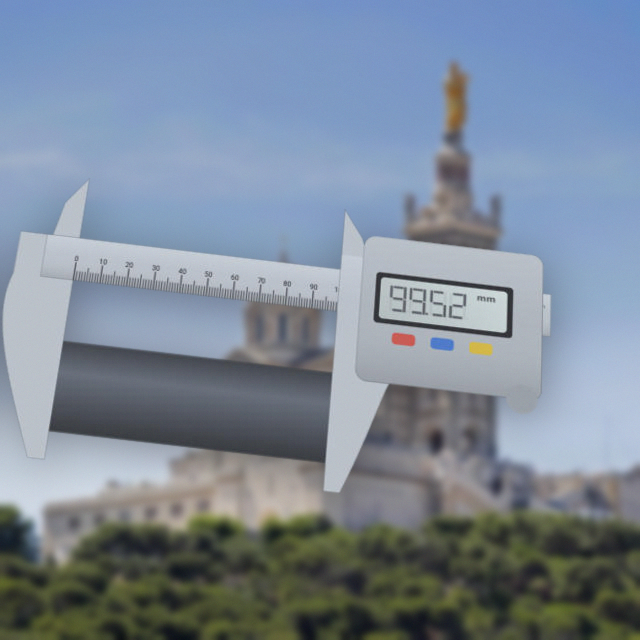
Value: 99.52mm
